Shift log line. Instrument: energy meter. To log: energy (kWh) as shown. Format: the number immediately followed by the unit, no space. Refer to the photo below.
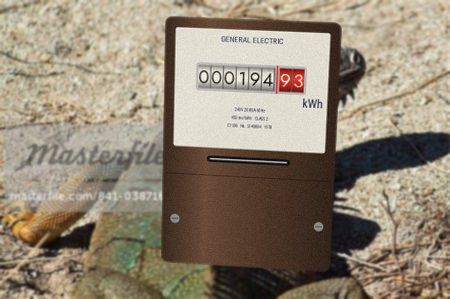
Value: 194.93kWh
